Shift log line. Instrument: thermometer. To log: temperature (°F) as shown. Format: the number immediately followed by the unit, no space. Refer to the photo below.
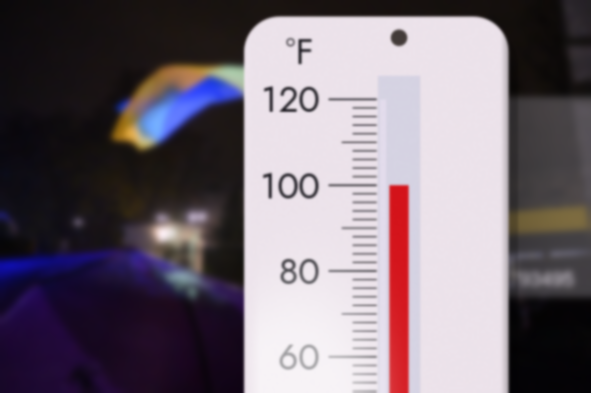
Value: 100°F
